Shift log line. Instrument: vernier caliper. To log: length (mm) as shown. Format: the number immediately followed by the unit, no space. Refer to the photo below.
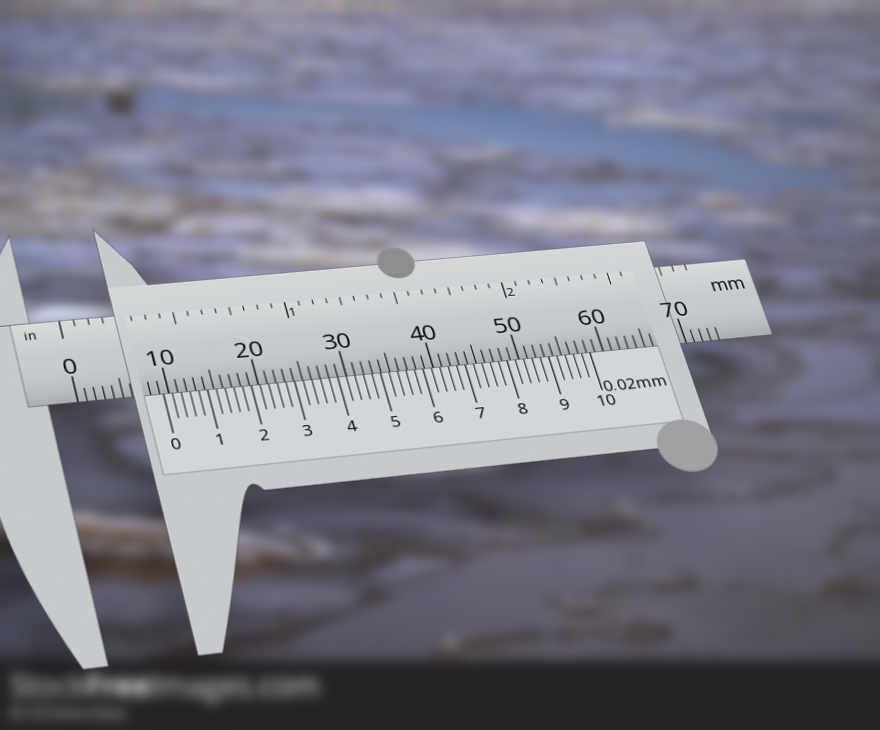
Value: 9.4mm
